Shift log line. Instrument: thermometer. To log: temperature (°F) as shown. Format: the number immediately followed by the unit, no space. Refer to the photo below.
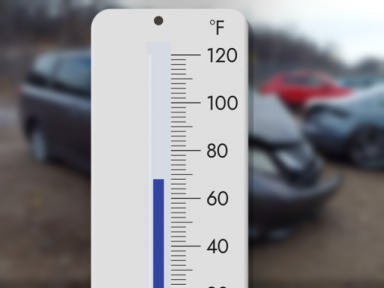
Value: 68°F
